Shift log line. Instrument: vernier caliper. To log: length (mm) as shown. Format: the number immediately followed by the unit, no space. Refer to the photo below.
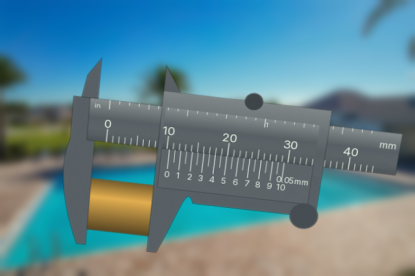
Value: 10.4mm
